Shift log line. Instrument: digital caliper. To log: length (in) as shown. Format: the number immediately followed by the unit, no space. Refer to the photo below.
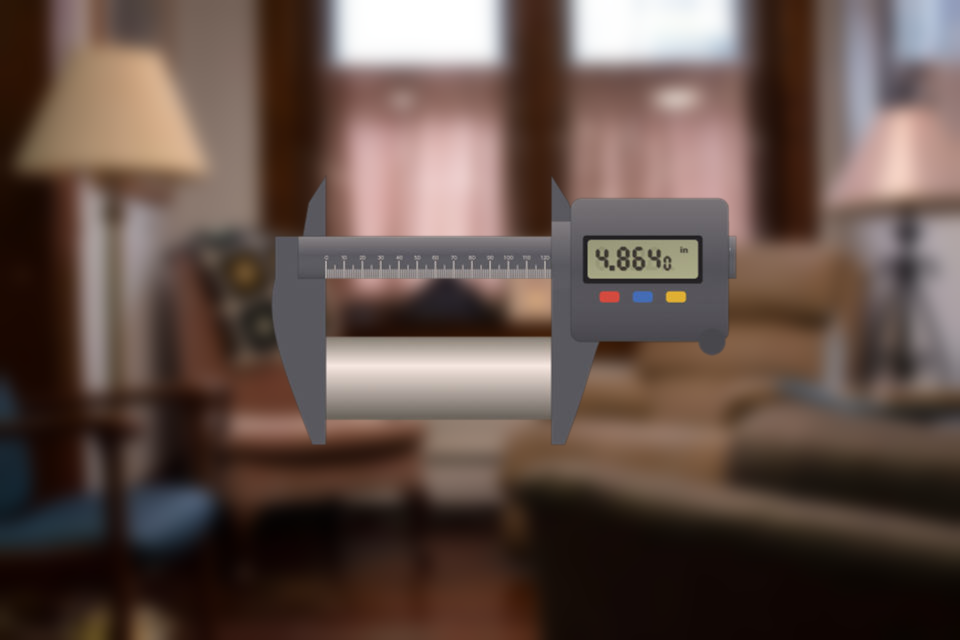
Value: 4.8640in
